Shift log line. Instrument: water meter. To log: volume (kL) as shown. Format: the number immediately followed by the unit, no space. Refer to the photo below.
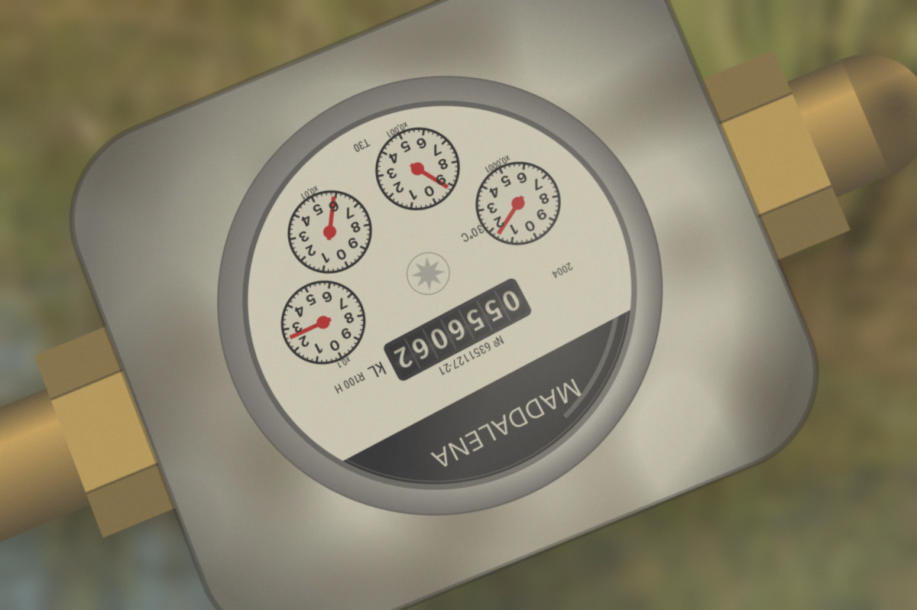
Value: 556062.2591kL
